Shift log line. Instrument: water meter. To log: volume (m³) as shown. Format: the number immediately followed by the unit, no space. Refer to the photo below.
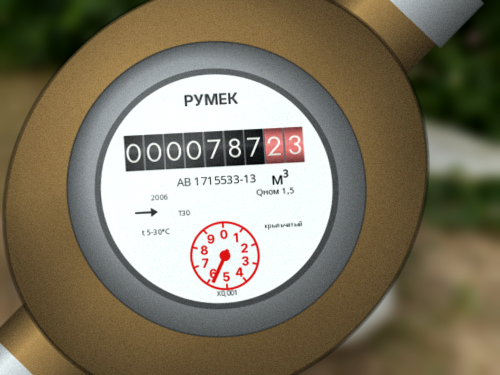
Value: 787.235m³
